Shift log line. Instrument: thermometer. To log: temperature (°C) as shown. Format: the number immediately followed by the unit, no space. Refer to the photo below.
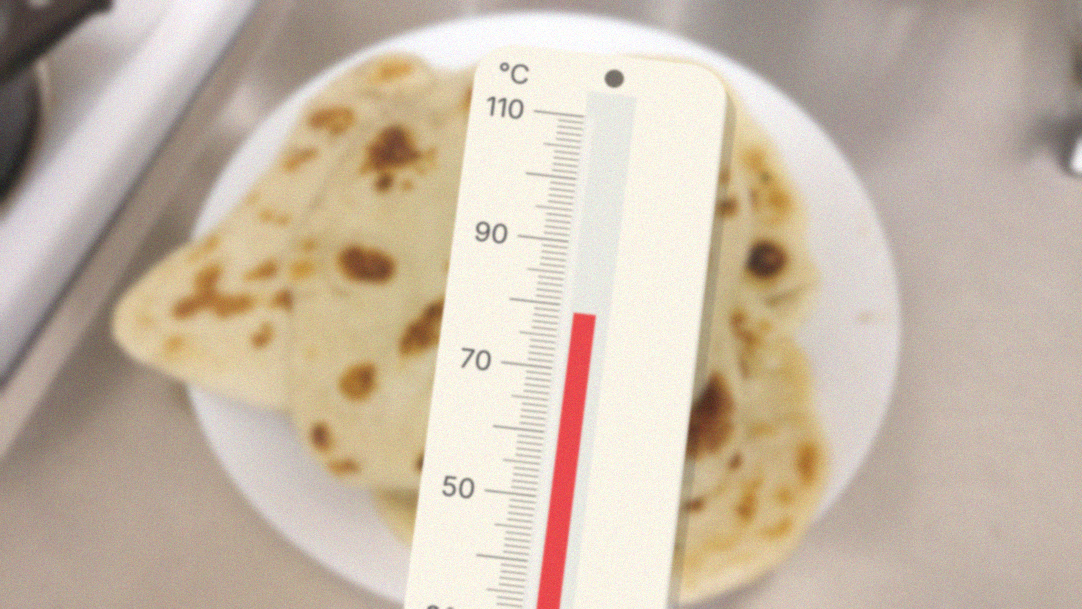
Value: 79°C
